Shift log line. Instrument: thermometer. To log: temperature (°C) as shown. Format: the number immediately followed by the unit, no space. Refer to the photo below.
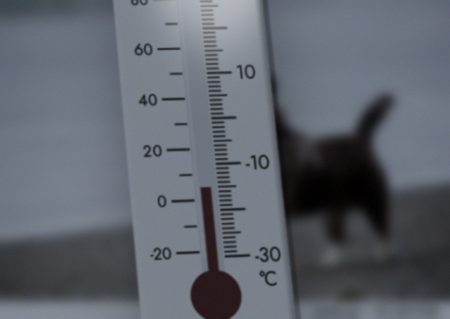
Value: -15°C
